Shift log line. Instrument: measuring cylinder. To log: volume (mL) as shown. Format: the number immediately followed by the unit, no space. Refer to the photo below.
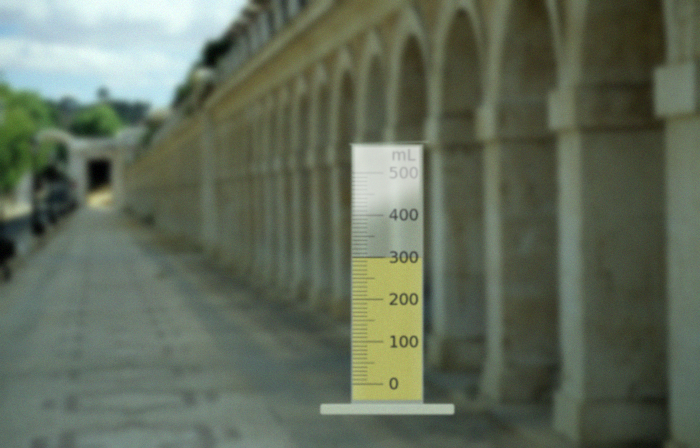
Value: 300mL
